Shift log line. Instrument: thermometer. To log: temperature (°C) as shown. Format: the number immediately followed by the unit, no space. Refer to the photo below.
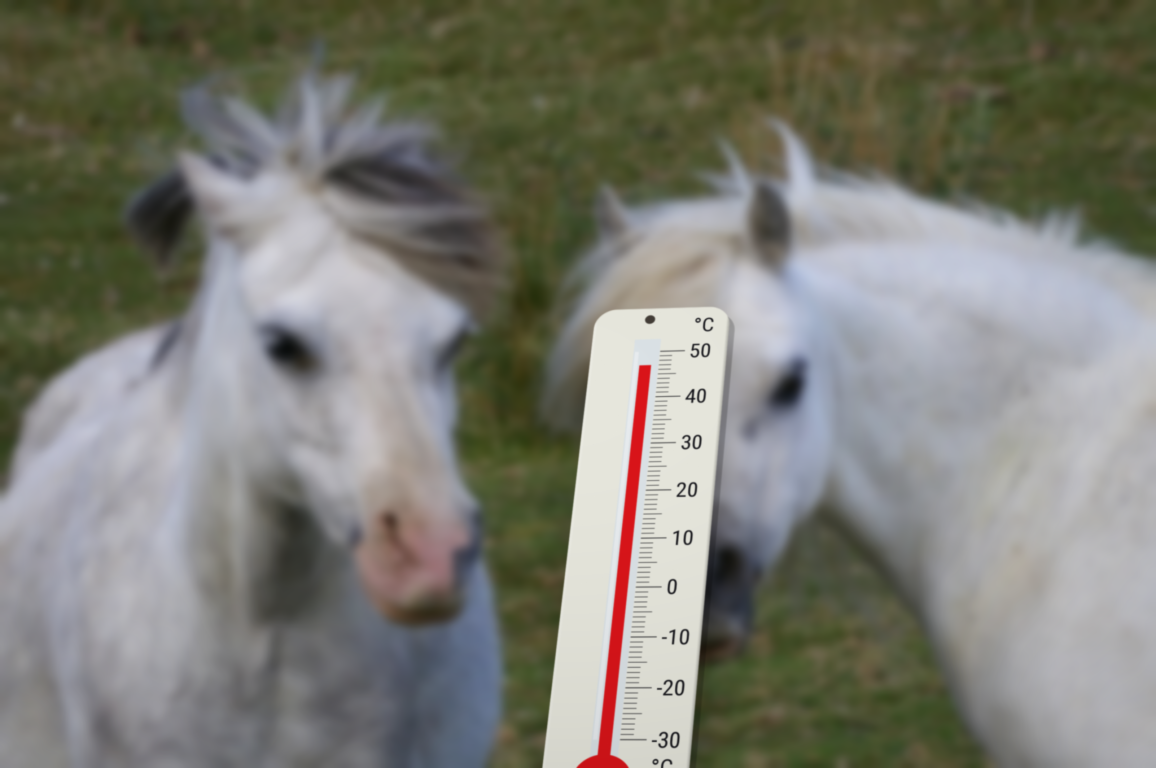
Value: 47°C
